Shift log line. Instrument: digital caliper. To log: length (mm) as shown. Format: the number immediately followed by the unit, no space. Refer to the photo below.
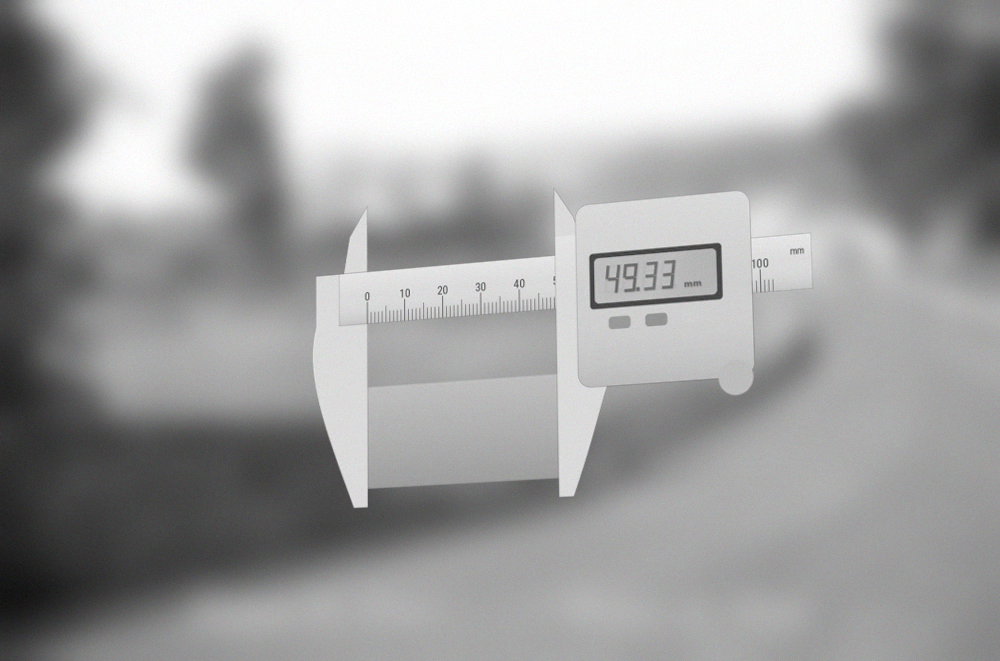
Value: 49.33mm
